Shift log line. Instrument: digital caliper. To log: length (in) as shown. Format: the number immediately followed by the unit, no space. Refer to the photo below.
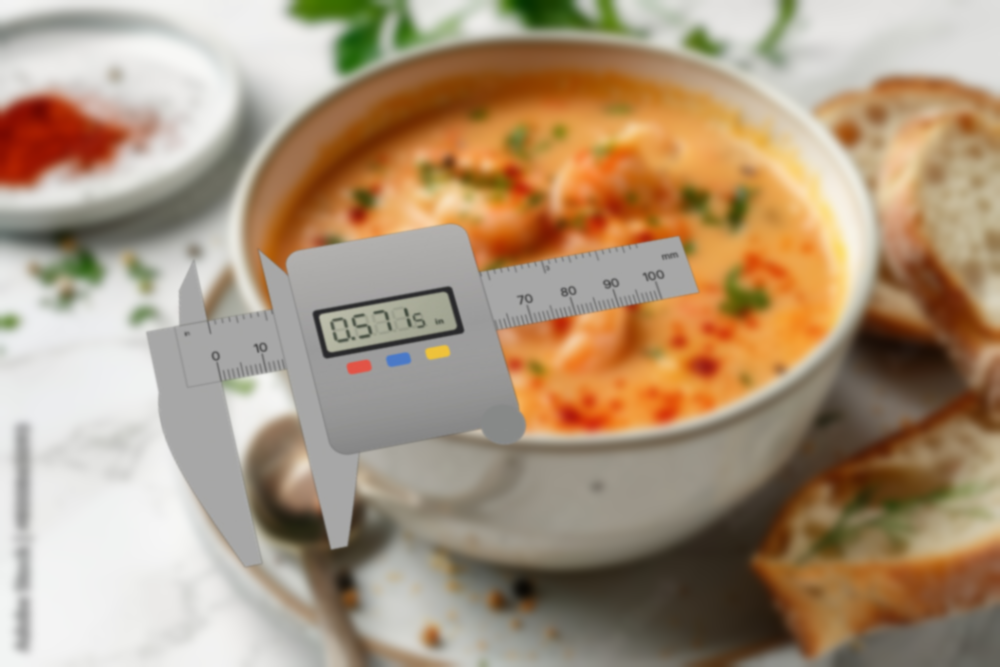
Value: 0.5715in
